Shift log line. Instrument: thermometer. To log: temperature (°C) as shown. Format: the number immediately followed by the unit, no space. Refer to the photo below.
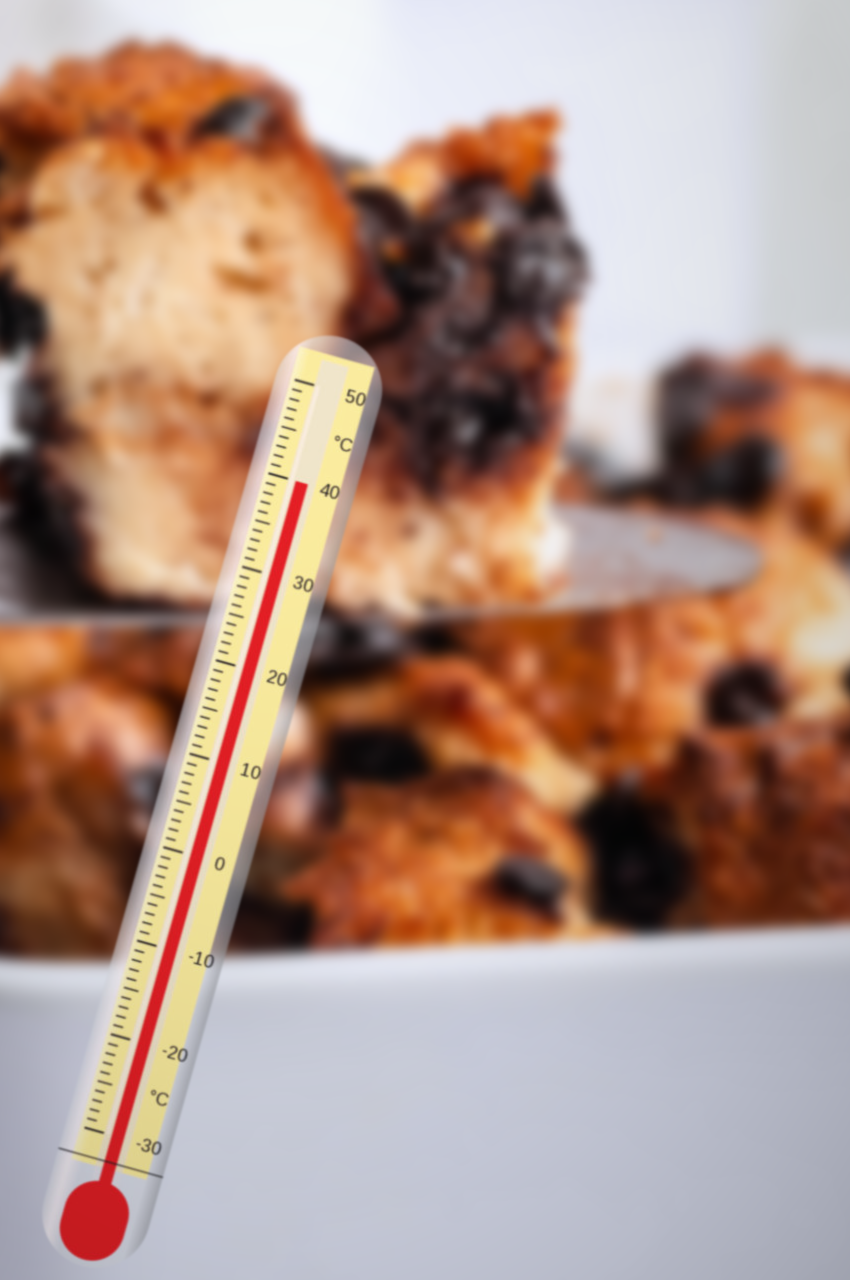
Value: 40°C
